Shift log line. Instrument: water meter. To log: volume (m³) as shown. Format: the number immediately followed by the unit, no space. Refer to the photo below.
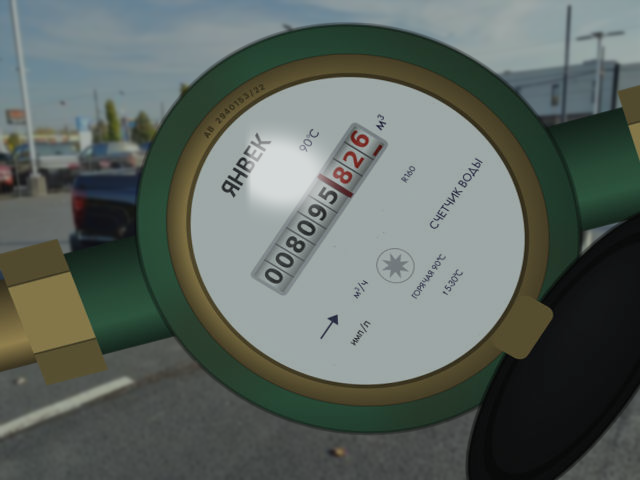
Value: 8095.826m³
